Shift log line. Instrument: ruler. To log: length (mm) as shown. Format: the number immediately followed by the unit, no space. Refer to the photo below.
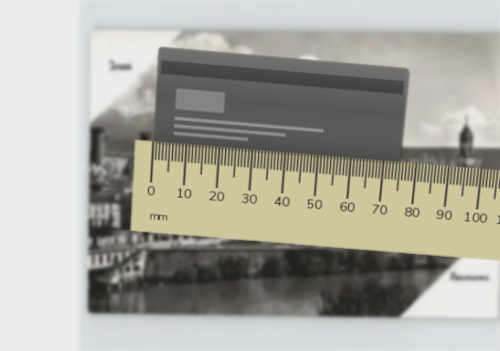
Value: 75mm
